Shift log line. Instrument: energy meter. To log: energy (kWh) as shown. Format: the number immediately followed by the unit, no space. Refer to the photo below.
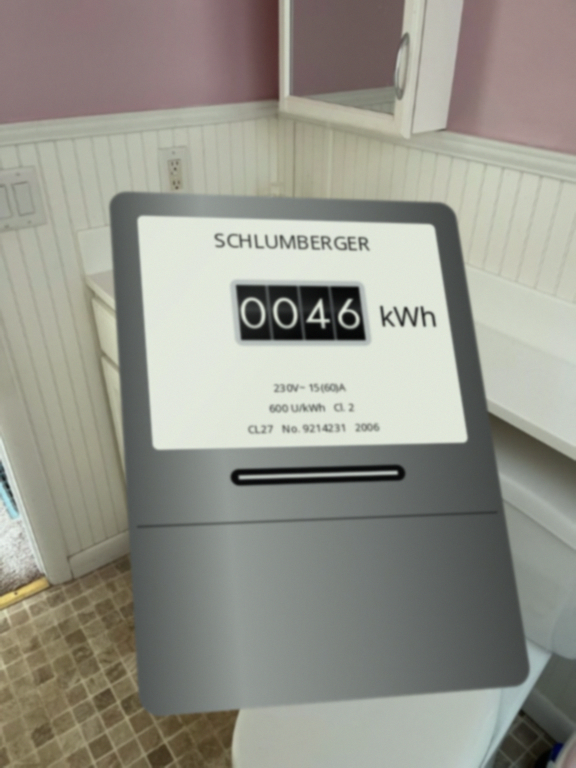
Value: 46kWh
